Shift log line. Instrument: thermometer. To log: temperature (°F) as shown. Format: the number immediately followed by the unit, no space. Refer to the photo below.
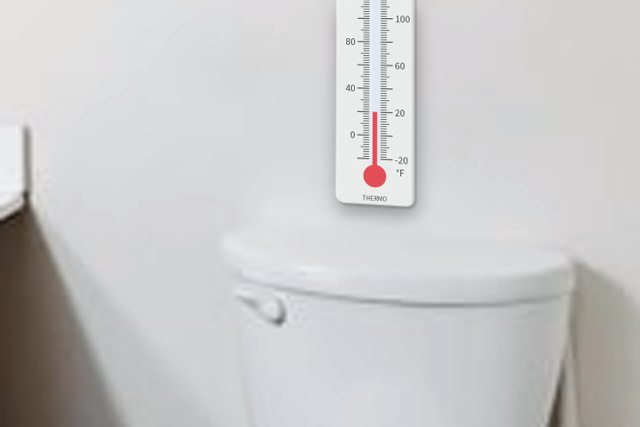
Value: 20°F
